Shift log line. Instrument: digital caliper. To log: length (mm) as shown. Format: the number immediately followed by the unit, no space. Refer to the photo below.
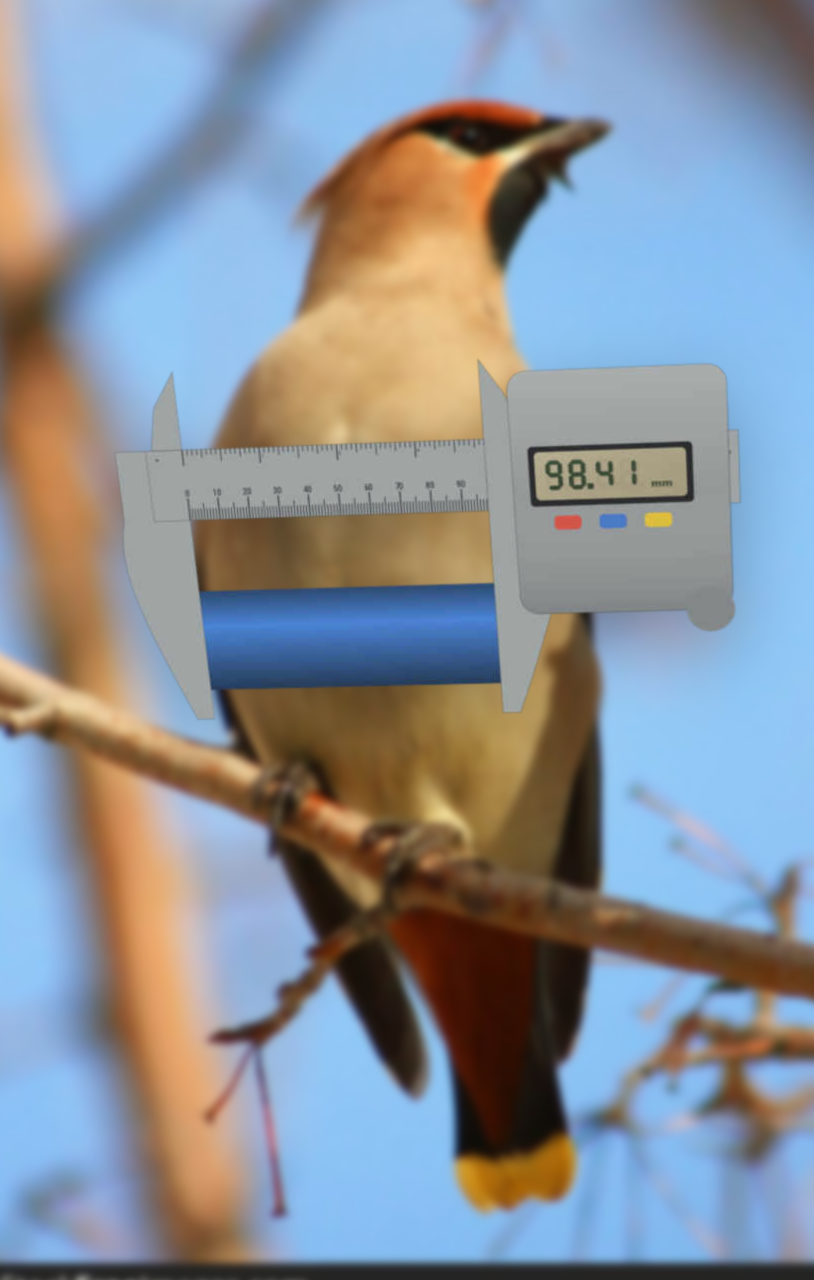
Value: 98.41mm
